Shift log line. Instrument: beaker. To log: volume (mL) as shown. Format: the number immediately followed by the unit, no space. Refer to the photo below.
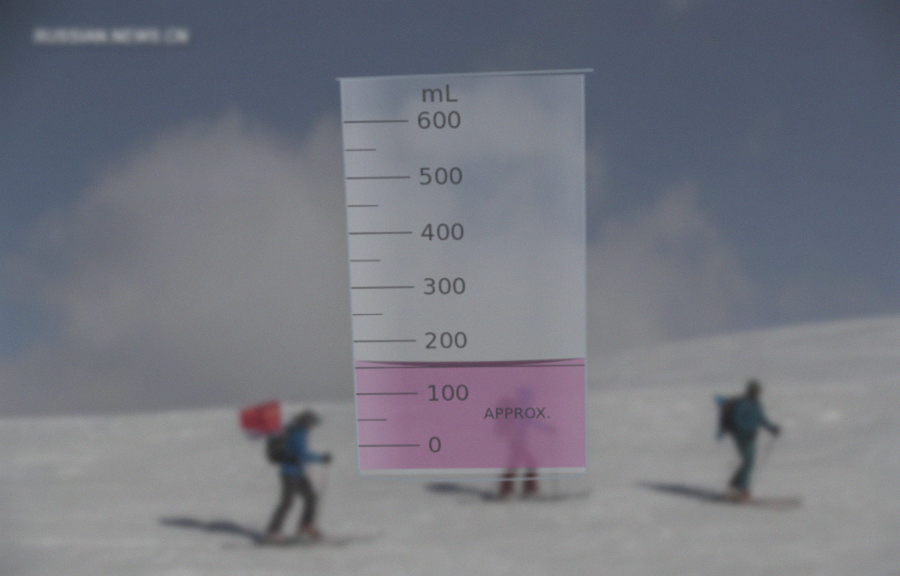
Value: 150mL
